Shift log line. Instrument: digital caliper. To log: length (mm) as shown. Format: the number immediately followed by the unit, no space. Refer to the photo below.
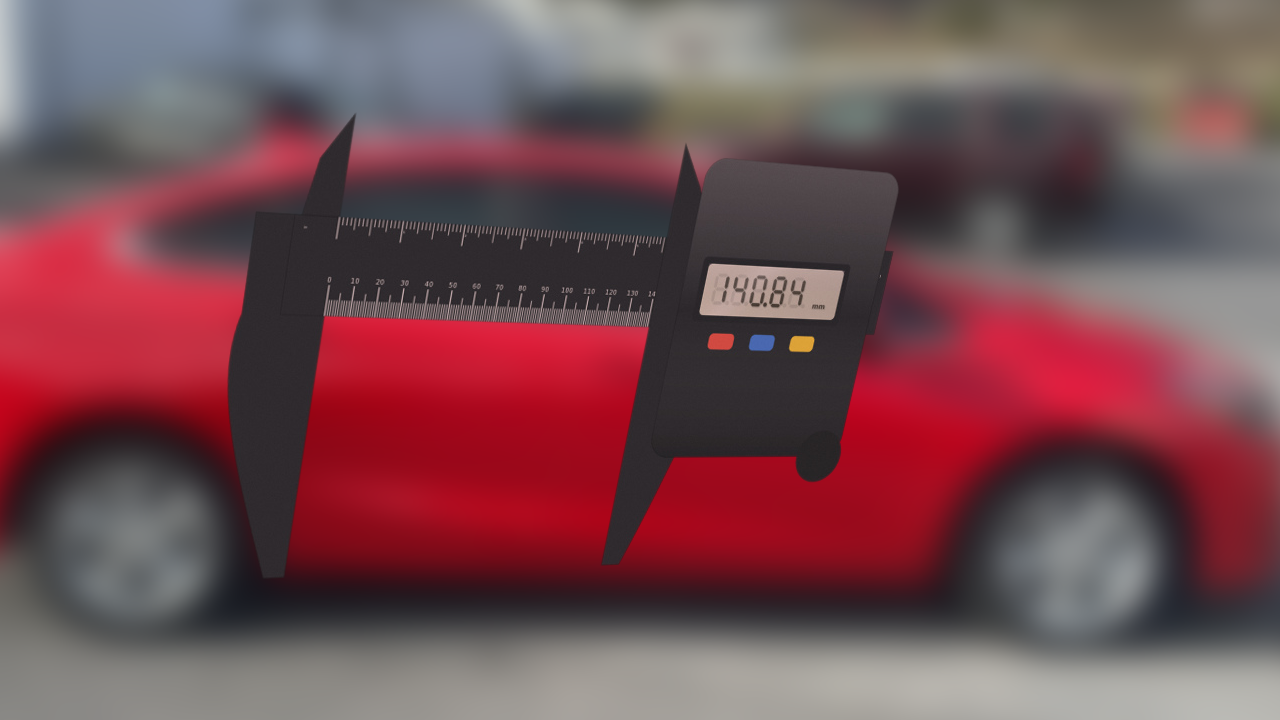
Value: 140.84mm
